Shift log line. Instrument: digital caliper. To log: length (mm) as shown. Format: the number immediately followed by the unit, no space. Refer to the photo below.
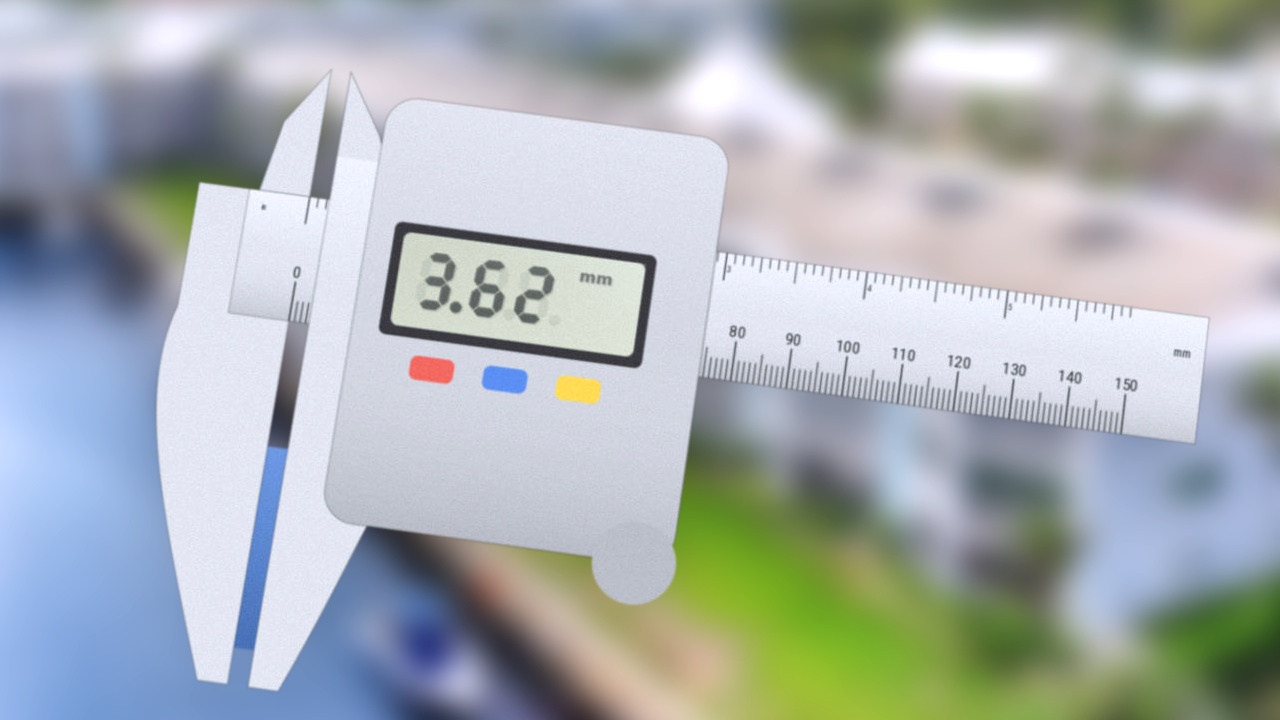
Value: 3.62mm
